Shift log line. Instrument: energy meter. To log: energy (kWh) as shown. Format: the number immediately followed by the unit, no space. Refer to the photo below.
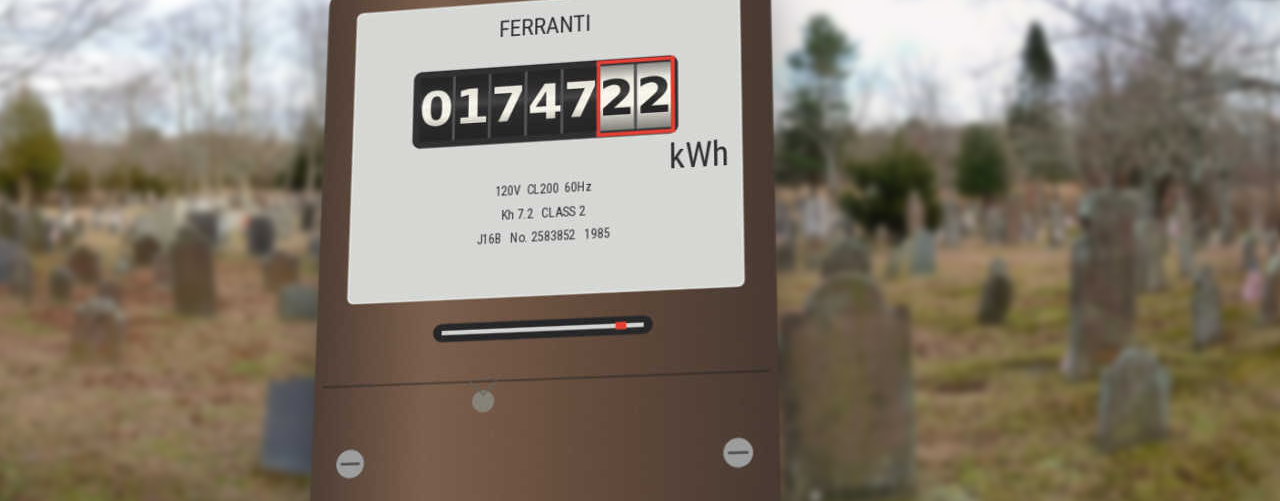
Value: 1747.22kWh
